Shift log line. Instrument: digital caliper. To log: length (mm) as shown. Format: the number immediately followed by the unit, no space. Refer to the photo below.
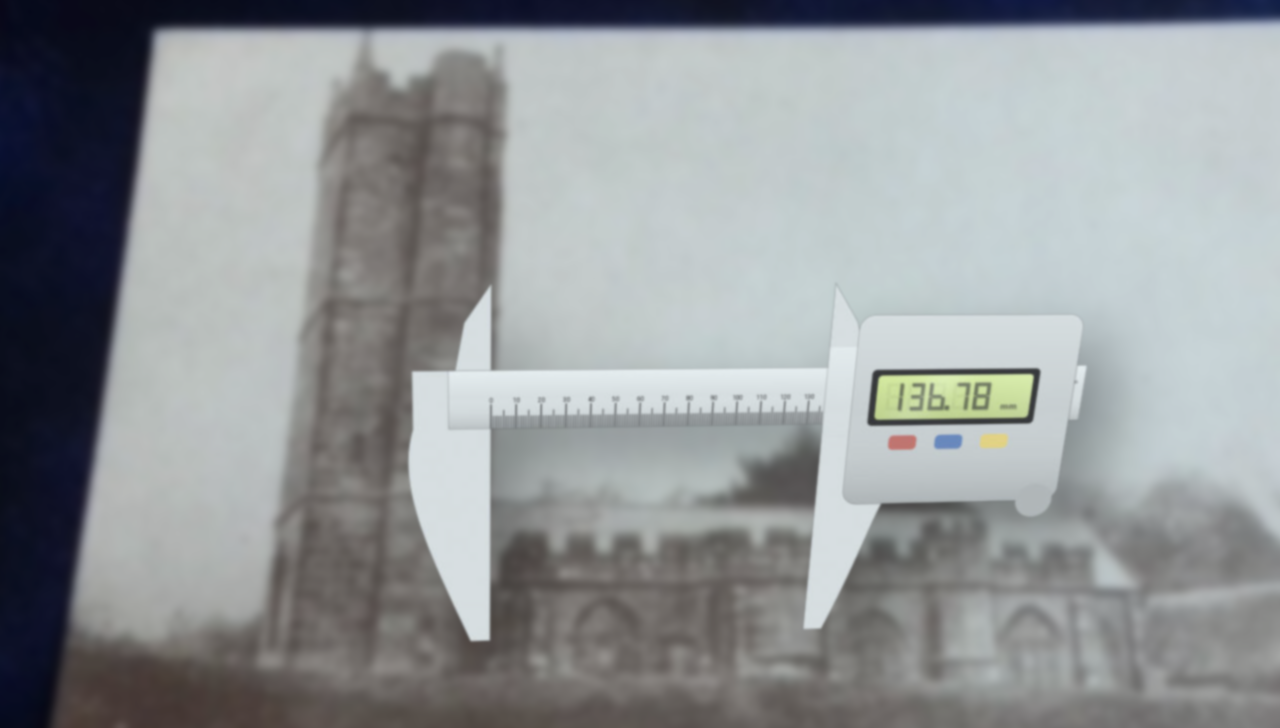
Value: 136.78mm
